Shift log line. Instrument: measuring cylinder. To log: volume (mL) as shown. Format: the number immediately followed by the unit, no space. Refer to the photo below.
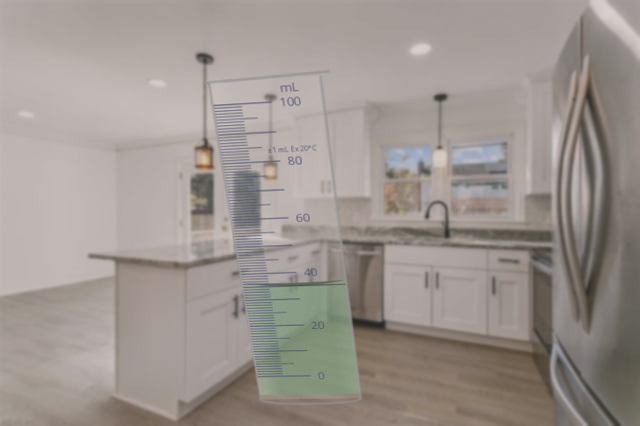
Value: 35mL
